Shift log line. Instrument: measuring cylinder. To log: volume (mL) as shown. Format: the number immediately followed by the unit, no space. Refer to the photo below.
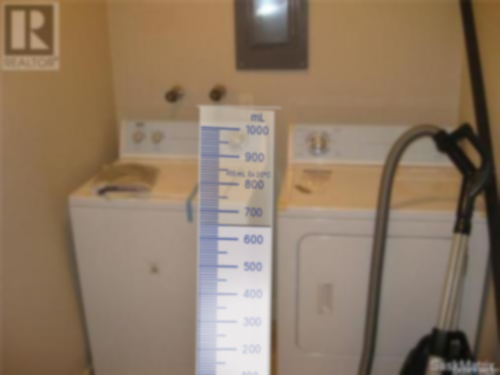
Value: 650mL
